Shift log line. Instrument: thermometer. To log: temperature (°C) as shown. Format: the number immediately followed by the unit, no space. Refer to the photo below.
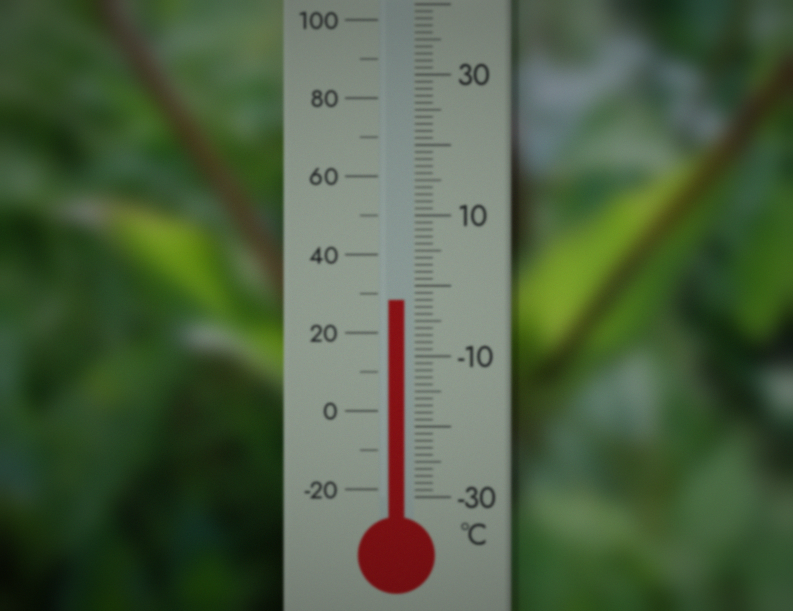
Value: -2°C
